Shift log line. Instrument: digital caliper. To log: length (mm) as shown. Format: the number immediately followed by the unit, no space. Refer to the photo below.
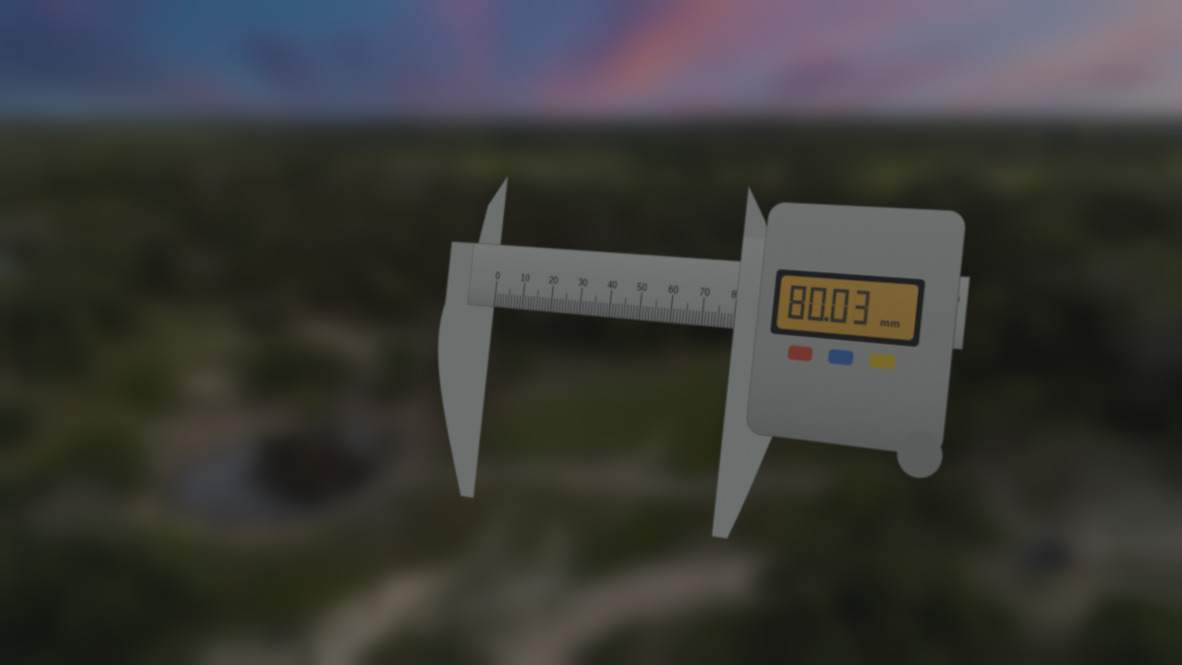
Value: 80.03mm
